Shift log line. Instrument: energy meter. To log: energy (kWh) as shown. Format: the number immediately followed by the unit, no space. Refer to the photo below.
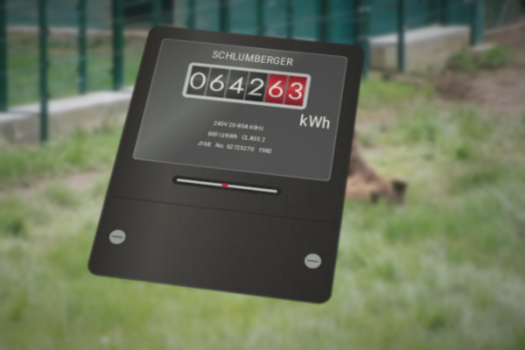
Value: 642.63kWh
